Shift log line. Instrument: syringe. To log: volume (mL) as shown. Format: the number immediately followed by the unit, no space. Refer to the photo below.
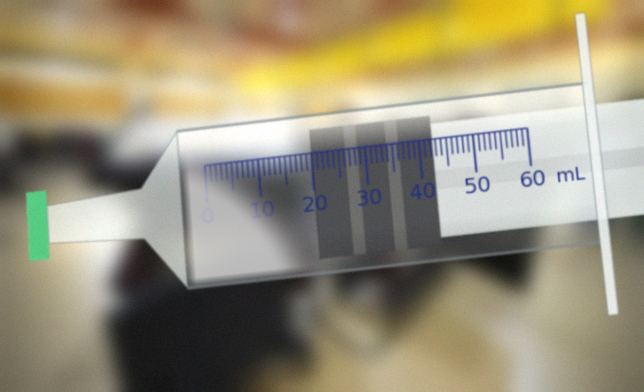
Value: 20mL
